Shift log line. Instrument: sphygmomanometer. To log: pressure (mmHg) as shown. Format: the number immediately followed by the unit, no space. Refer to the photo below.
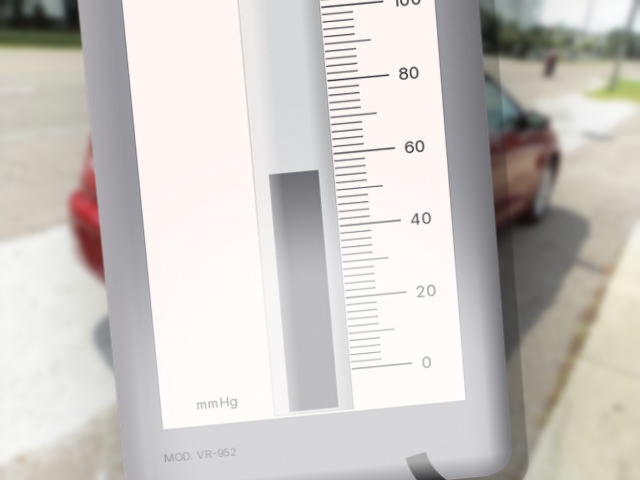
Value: 56mmHg
